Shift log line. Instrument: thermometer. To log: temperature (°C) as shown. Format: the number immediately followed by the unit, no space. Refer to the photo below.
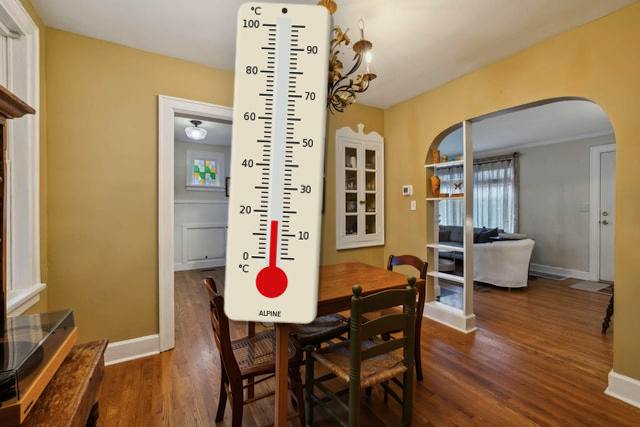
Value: 16°C
